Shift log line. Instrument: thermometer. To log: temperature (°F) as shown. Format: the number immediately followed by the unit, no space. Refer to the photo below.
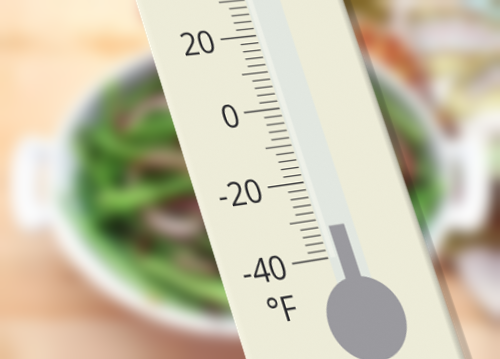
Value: -32°F
